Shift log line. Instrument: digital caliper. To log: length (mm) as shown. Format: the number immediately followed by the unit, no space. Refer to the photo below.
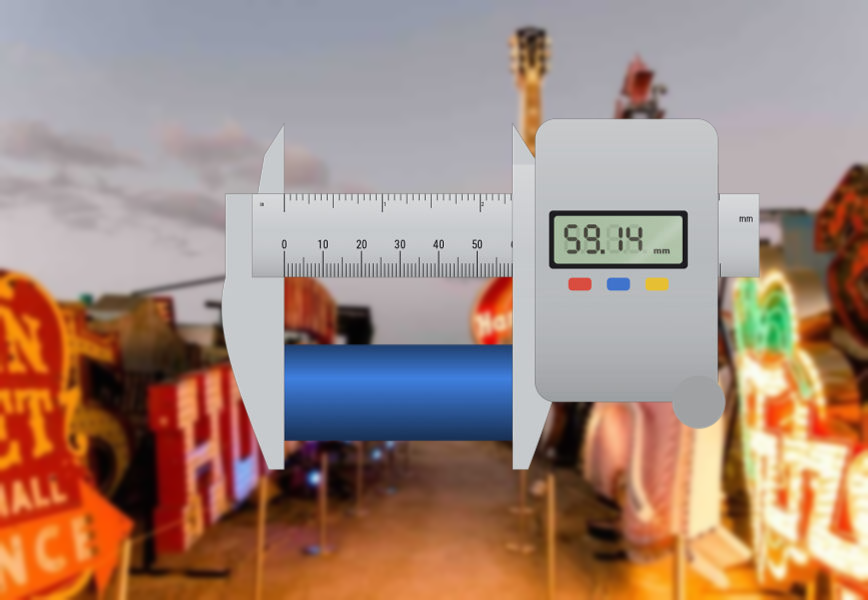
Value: 59.14mm
